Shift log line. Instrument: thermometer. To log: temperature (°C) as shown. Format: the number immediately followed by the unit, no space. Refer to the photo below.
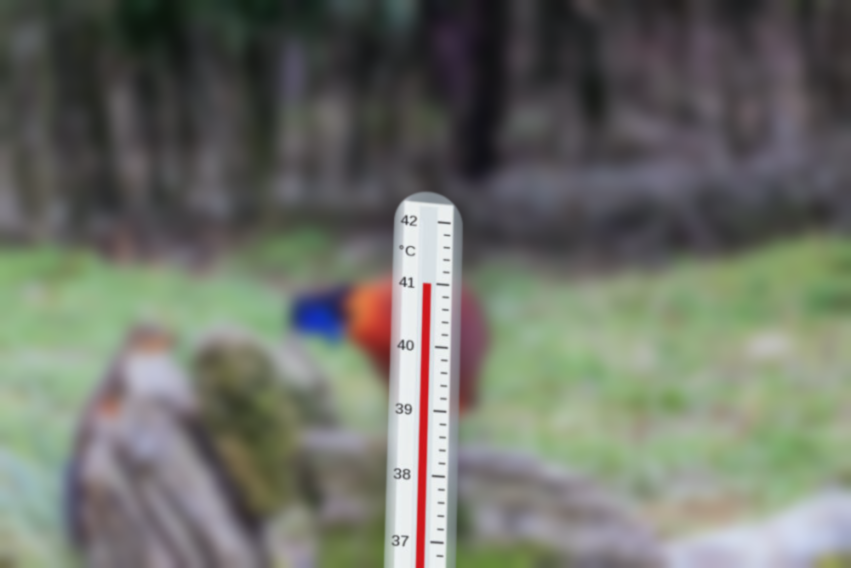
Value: 41°C
